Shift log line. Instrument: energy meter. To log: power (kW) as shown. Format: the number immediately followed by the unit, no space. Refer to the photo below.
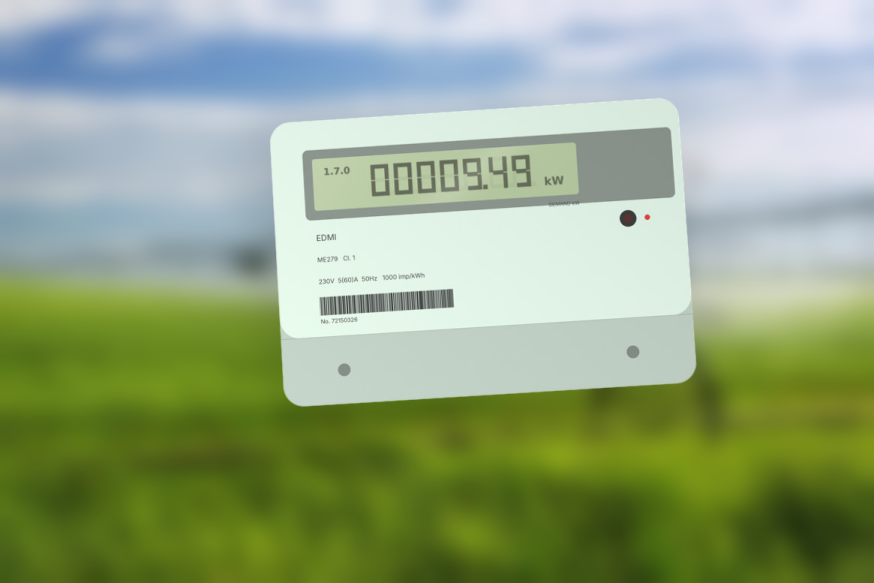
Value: 9.49kW
